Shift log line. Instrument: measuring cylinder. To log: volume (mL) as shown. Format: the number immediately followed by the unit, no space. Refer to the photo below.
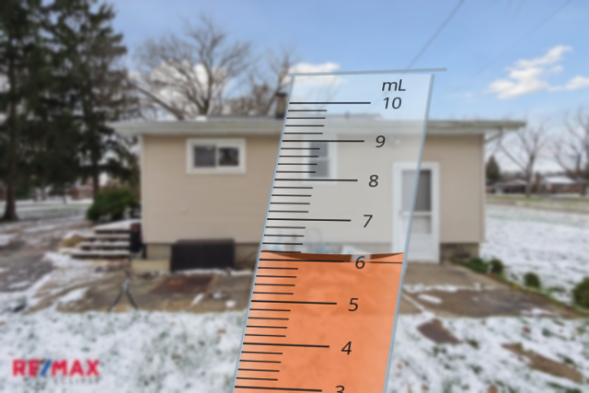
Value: 6mL
